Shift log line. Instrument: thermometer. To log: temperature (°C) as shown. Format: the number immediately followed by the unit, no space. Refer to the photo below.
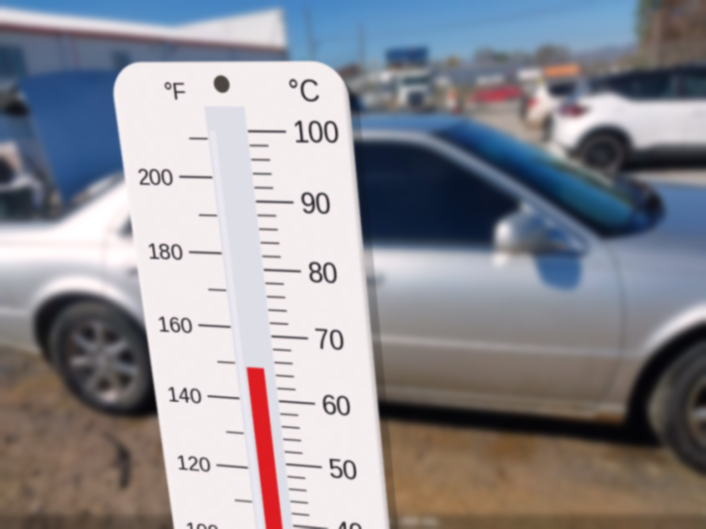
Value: 65°C
